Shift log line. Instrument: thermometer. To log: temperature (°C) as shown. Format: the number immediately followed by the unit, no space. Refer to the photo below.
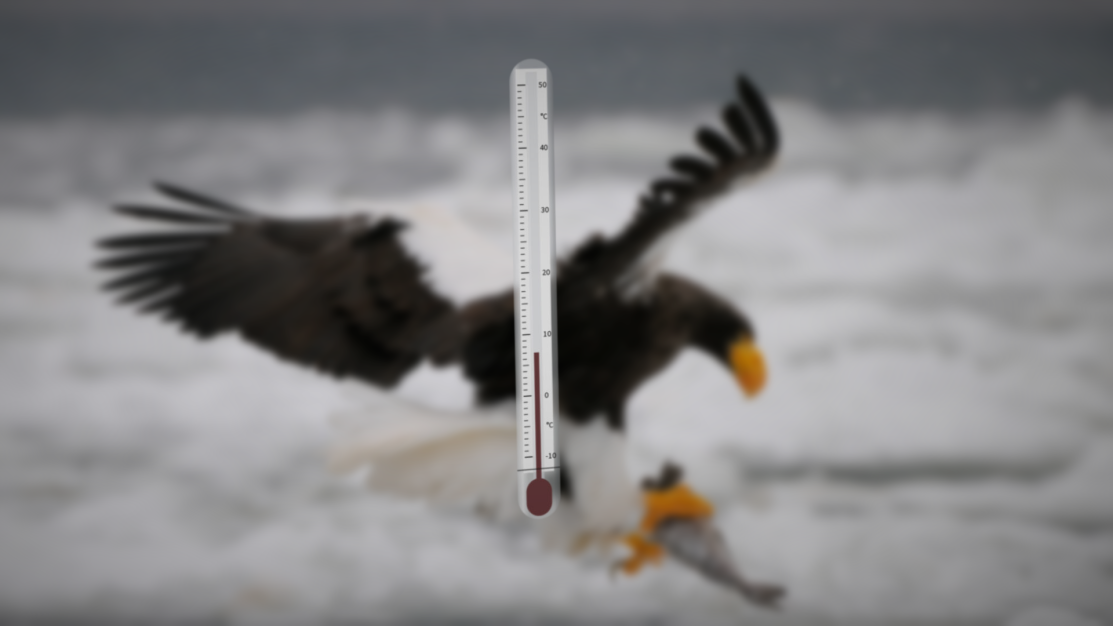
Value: 7°C
